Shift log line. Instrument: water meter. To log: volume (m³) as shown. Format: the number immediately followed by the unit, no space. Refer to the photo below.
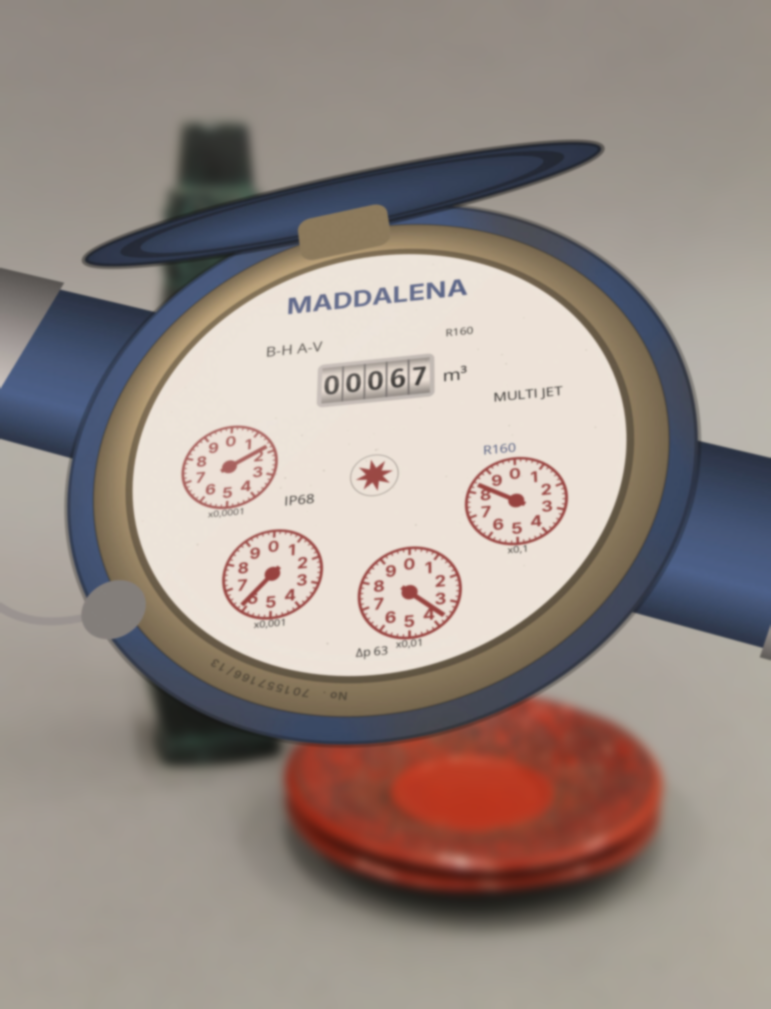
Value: 67.8361m³
